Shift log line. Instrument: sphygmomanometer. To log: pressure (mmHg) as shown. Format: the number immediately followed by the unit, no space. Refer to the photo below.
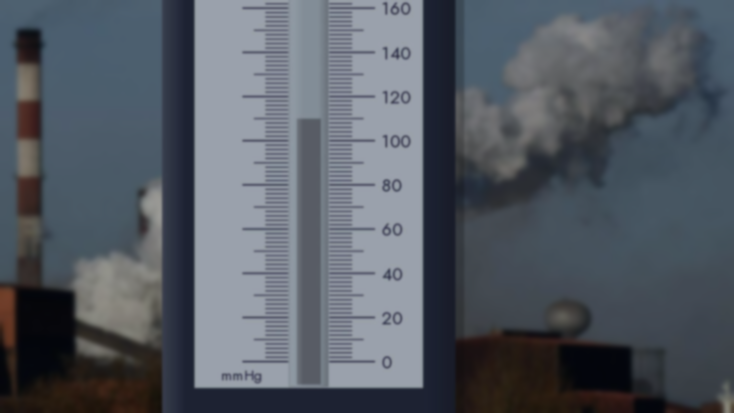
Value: 110mmHg
